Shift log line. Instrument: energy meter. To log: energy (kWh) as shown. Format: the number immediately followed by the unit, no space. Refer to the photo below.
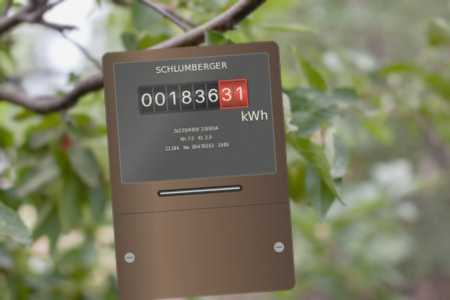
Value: 1836.31kWh
